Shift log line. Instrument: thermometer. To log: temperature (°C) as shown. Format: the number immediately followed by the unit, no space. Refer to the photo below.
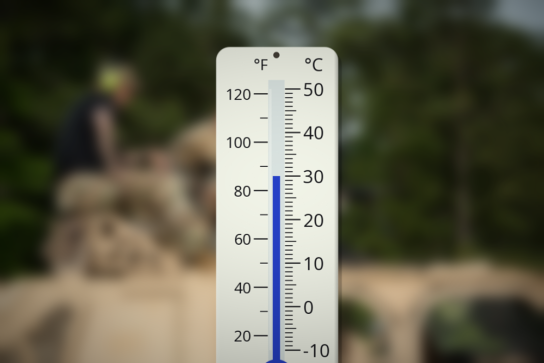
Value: 30°C
